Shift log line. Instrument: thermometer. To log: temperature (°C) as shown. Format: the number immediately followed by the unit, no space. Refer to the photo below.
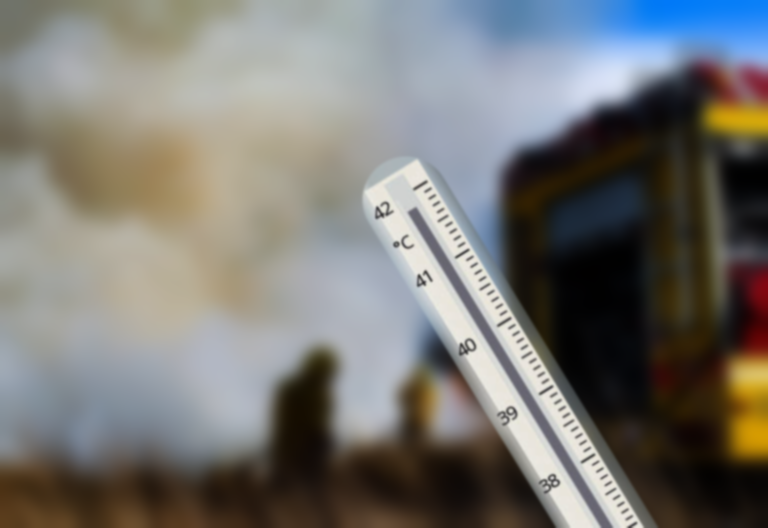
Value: 41.8°C
